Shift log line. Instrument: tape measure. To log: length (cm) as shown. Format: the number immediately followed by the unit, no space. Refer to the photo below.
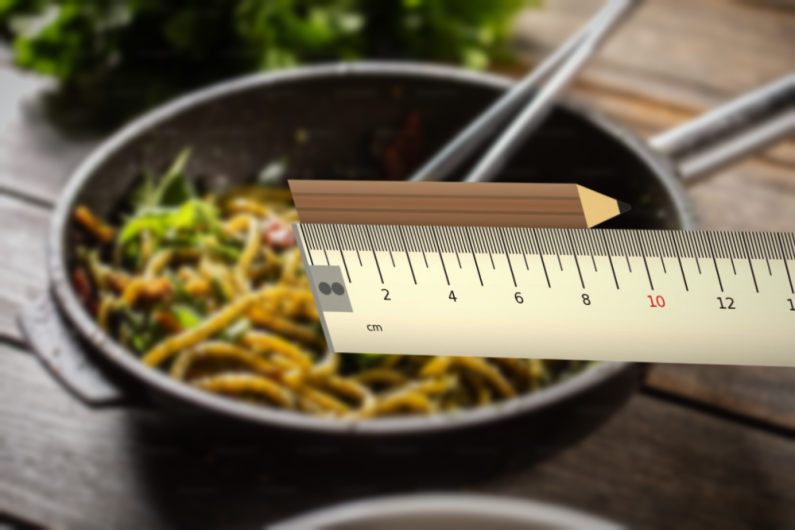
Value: 10cm
